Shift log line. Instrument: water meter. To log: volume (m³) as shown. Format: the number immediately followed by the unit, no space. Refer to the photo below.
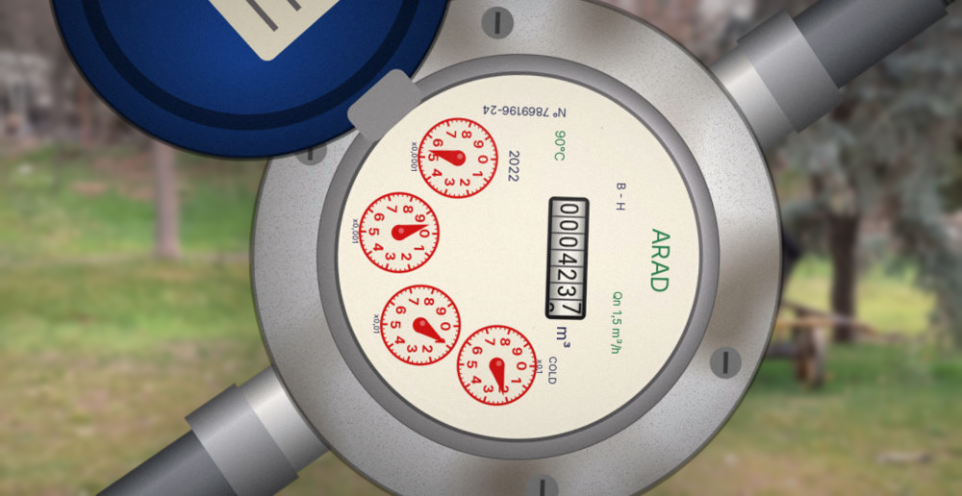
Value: 4237.2095m³
